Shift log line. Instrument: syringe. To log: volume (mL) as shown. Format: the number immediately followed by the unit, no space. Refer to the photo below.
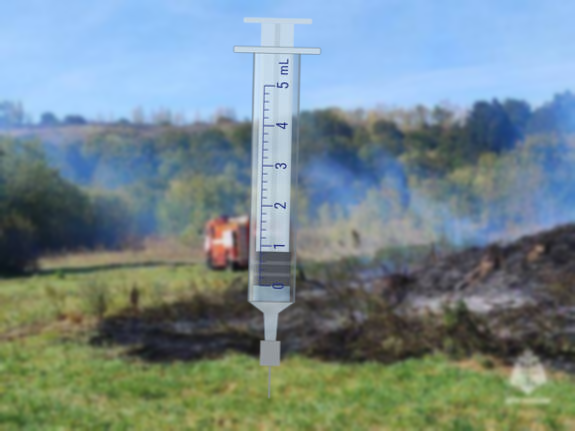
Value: 0mL
